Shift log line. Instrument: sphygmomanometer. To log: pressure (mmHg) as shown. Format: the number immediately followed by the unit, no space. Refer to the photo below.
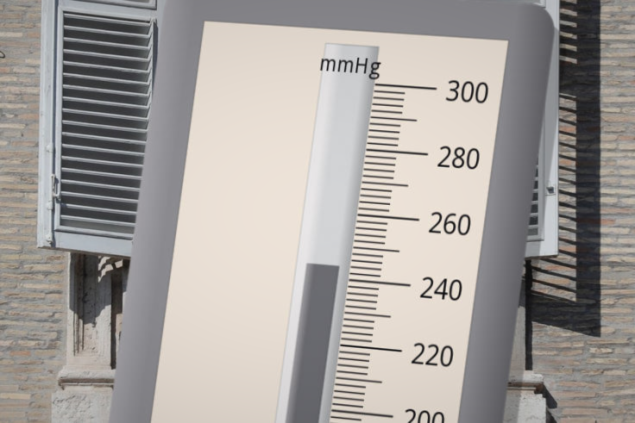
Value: 244mmHg
